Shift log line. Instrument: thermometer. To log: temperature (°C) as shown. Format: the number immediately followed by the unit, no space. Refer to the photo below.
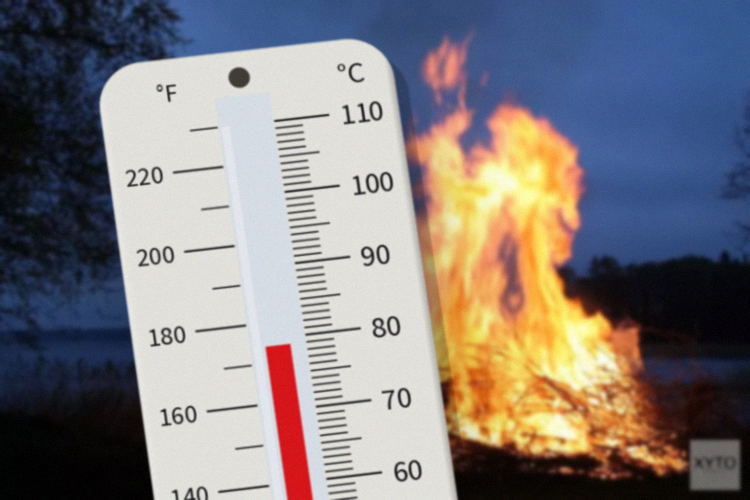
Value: 79°C
